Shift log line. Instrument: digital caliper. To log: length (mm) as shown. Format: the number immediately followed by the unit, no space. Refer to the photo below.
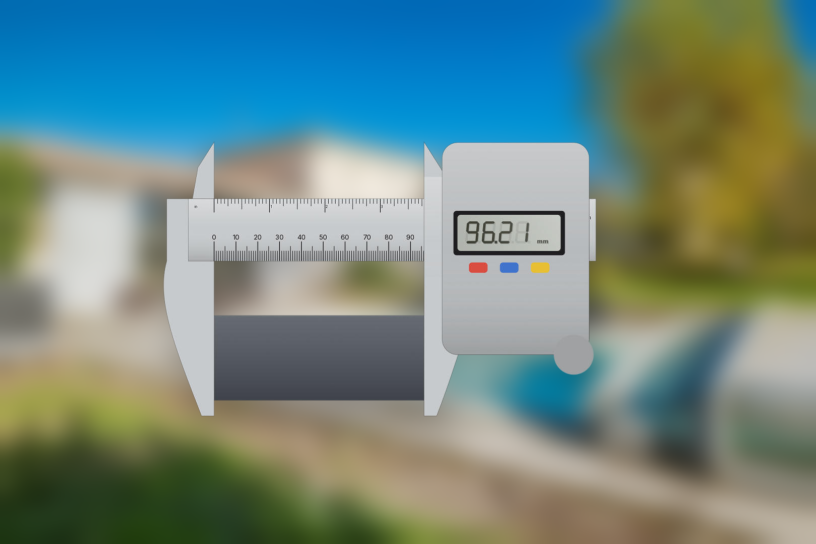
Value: 96.21mm
